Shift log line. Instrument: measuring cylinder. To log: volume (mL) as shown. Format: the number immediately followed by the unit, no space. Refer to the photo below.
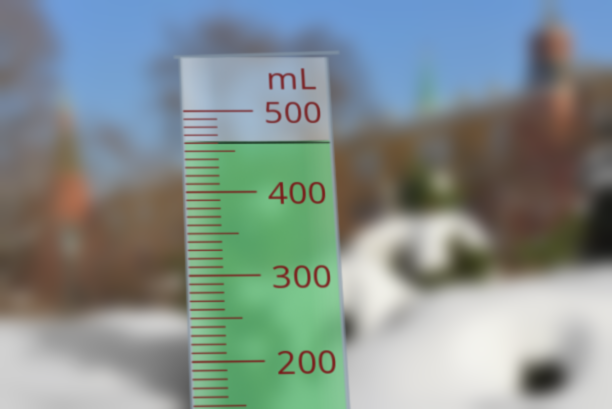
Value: 460mL
